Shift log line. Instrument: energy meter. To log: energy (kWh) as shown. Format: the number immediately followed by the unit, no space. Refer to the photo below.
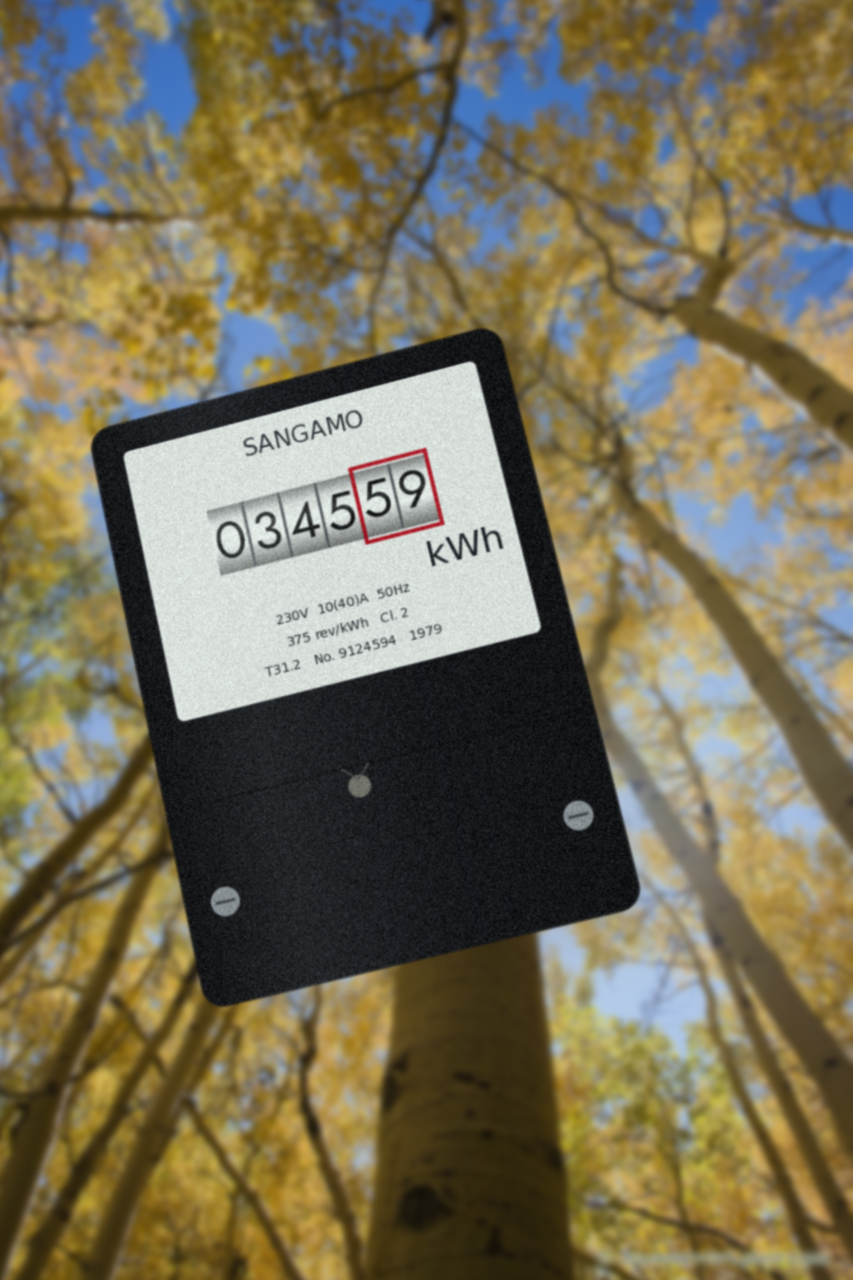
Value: 345.59kWh
